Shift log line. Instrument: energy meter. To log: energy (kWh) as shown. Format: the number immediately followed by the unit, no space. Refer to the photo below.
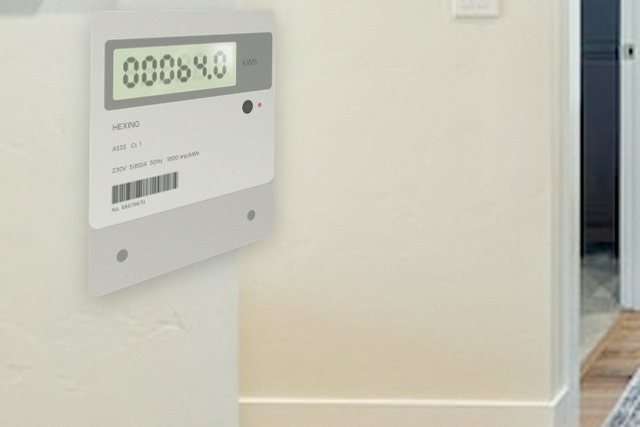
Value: 64.0kWh
